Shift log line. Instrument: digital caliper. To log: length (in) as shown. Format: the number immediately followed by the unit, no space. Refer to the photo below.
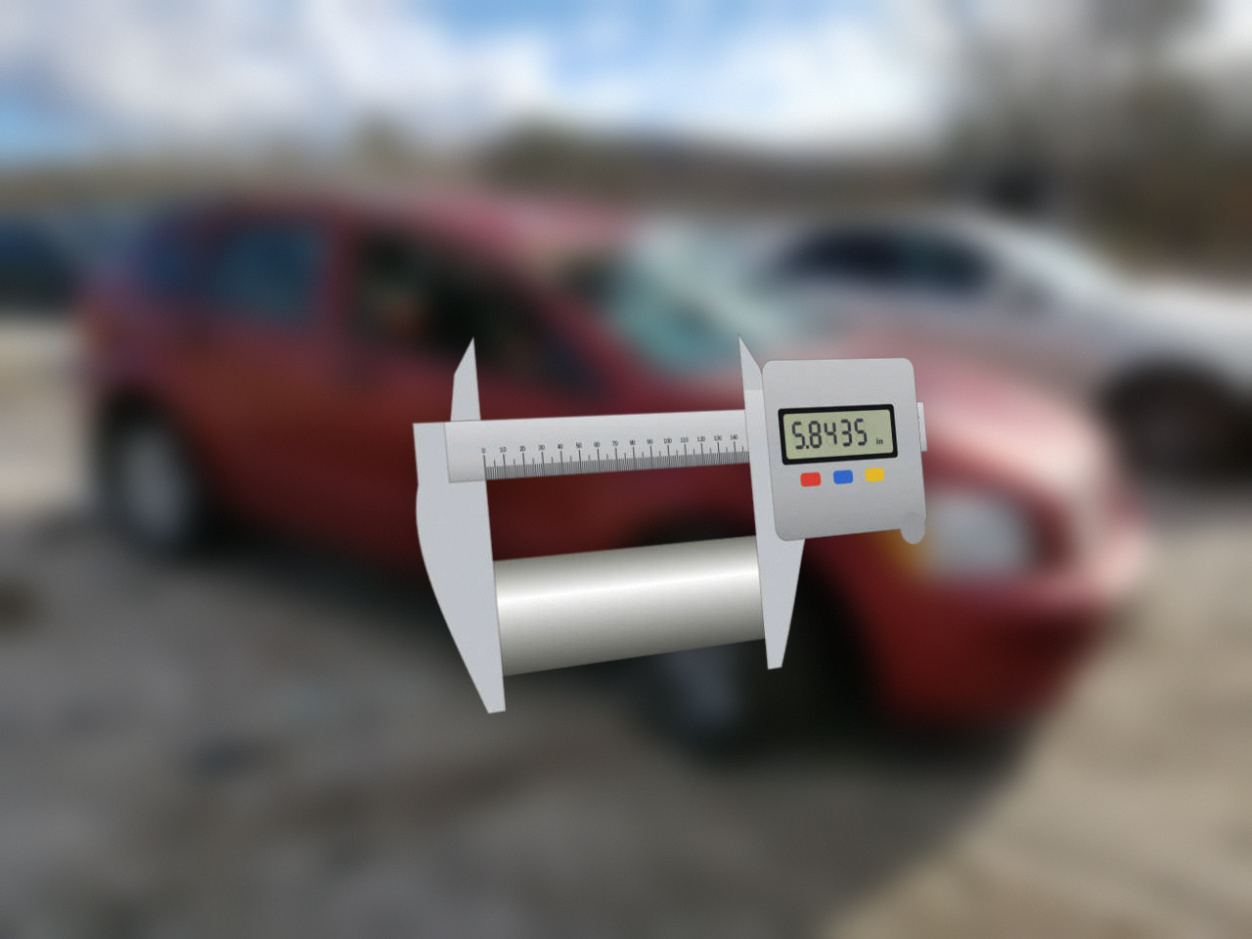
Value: 5.8435in
